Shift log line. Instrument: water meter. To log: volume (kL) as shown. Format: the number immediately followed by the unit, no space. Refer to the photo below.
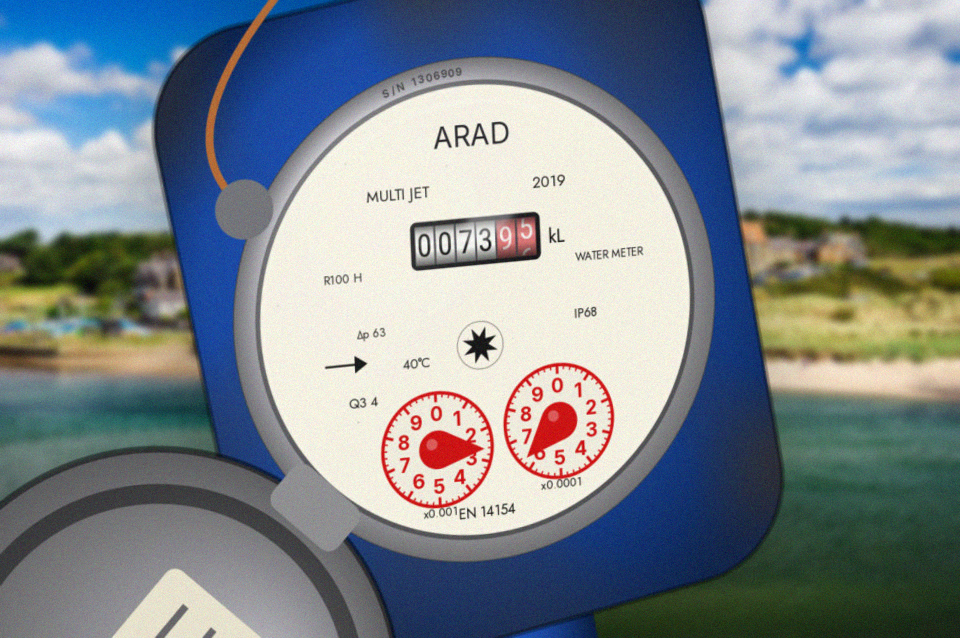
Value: 73.9526kL
